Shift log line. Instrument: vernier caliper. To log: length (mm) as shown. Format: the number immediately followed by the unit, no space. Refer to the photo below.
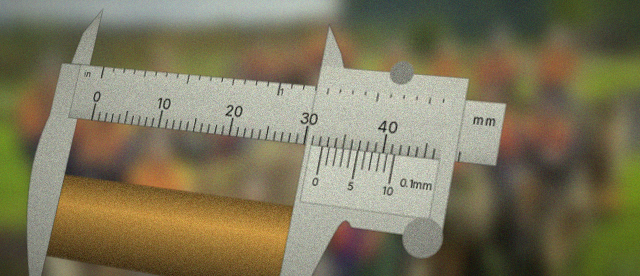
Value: 32.4mm
